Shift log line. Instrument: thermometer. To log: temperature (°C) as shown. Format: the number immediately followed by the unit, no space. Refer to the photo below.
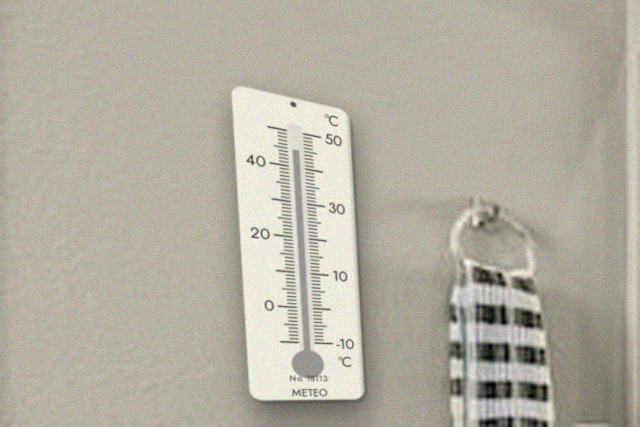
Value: 45°C
